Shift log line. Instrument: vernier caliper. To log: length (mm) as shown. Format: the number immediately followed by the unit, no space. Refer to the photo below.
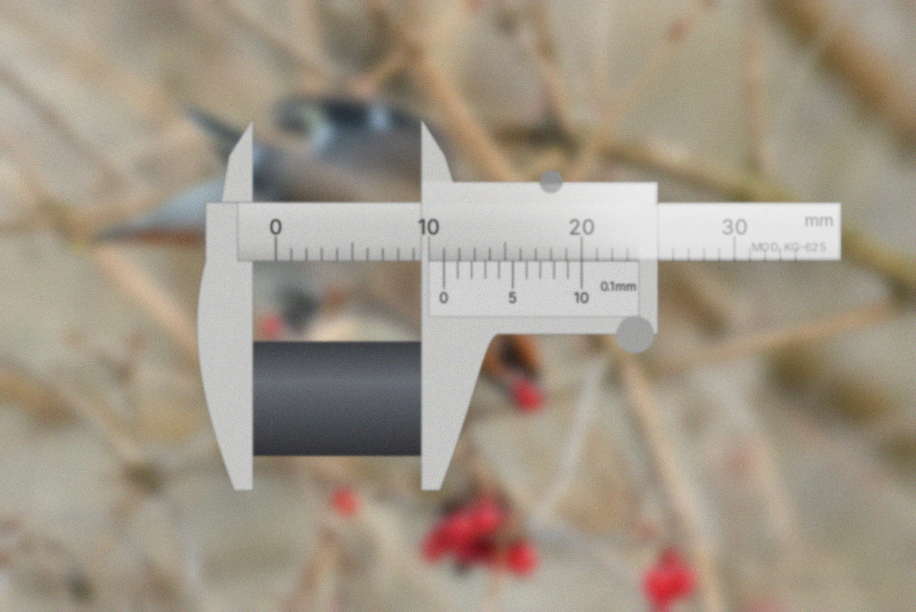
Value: 11.0mm
